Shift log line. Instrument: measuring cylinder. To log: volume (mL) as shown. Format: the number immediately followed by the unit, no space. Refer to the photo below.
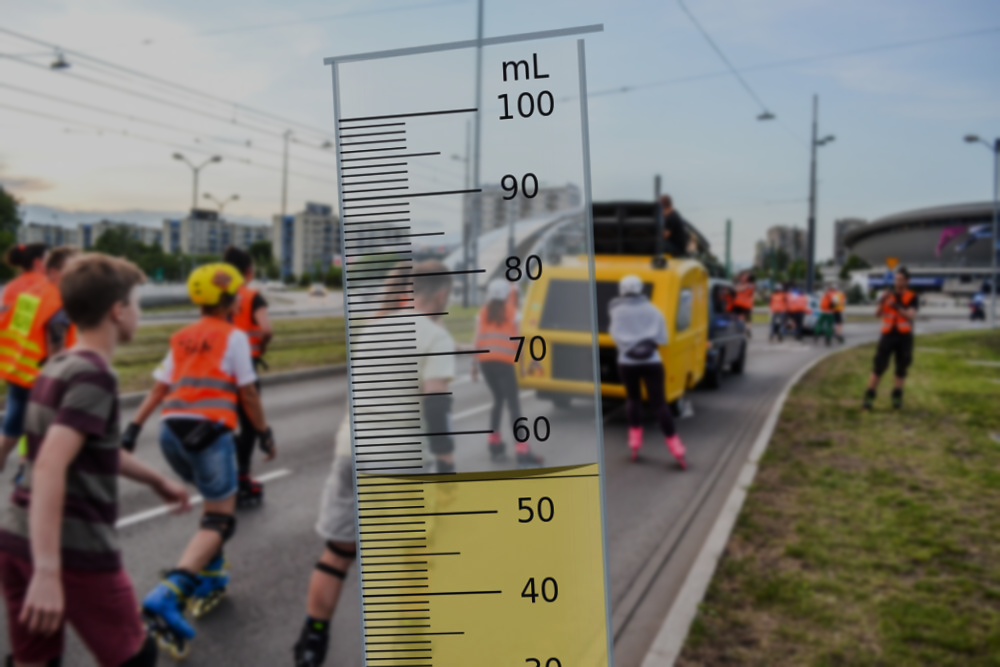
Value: 54mL
